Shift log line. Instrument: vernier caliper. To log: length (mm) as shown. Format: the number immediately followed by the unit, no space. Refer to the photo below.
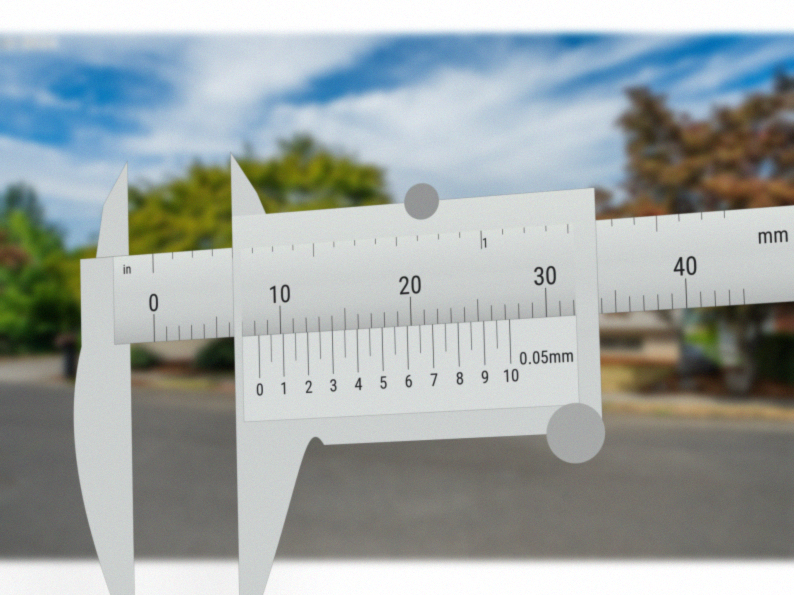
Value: 8.3mm
